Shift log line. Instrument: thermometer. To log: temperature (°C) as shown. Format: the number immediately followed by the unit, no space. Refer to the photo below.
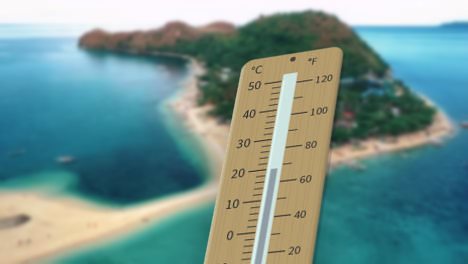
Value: 20°C
